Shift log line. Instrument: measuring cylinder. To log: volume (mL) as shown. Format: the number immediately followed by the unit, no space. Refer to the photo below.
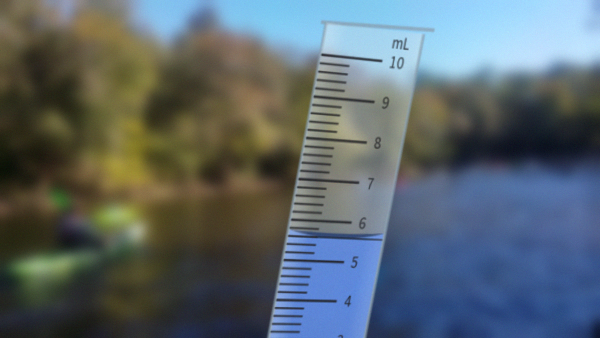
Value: 5.6mL
